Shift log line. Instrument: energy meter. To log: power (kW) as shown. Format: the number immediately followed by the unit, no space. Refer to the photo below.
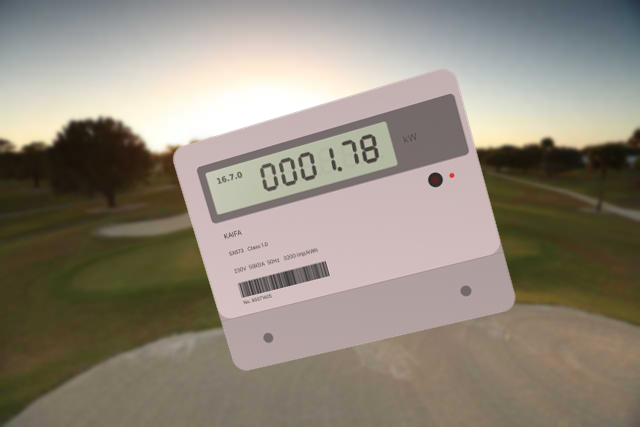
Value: 1.78kW
